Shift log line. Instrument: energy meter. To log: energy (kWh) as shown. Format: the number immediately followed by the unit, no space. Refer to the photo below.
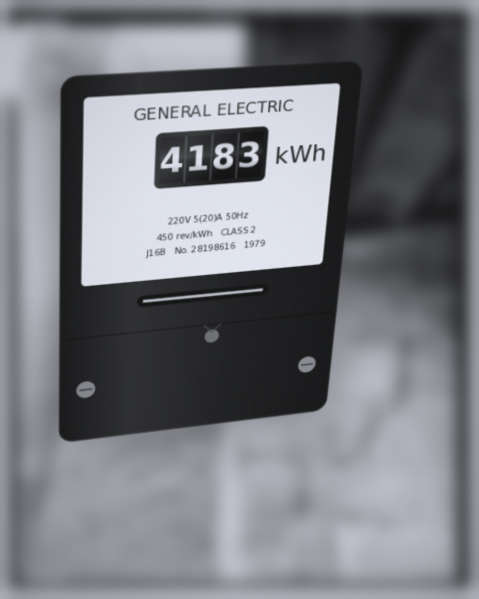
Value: 4183kWh
